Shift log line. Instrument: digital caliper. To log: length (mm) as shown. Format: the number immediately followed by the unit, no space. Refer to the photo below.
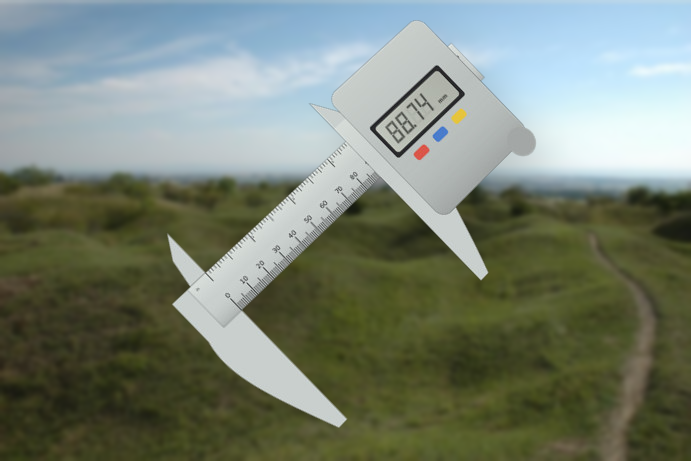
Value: 88.74mm
